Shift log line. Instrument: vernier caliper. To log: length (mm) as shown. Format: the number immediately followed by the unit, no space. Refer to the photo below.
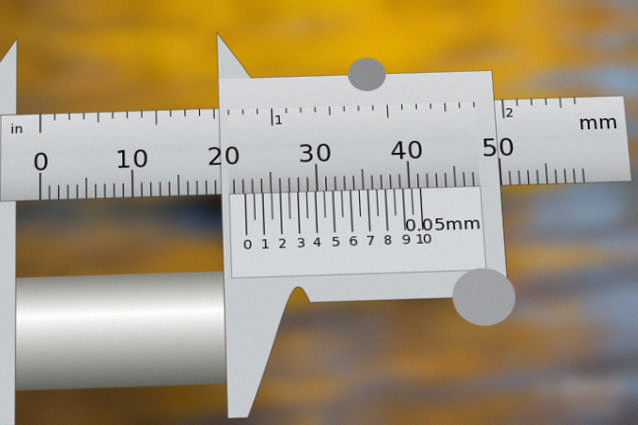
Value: 22.2mm
